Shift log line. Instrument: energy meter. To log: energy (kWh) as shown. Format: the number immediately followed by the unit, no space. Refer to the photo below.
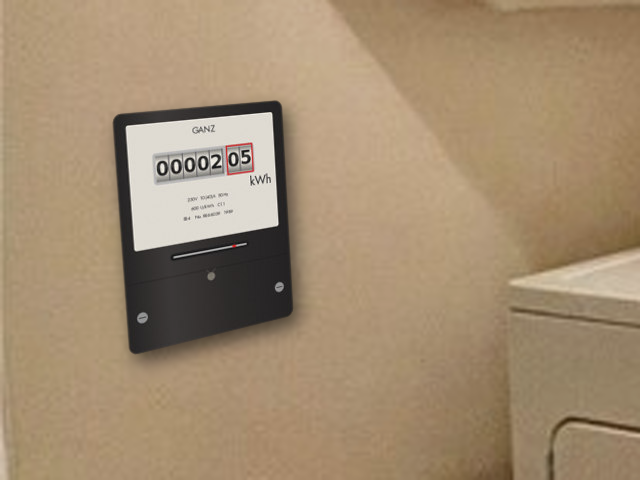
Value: 2.05kWh
